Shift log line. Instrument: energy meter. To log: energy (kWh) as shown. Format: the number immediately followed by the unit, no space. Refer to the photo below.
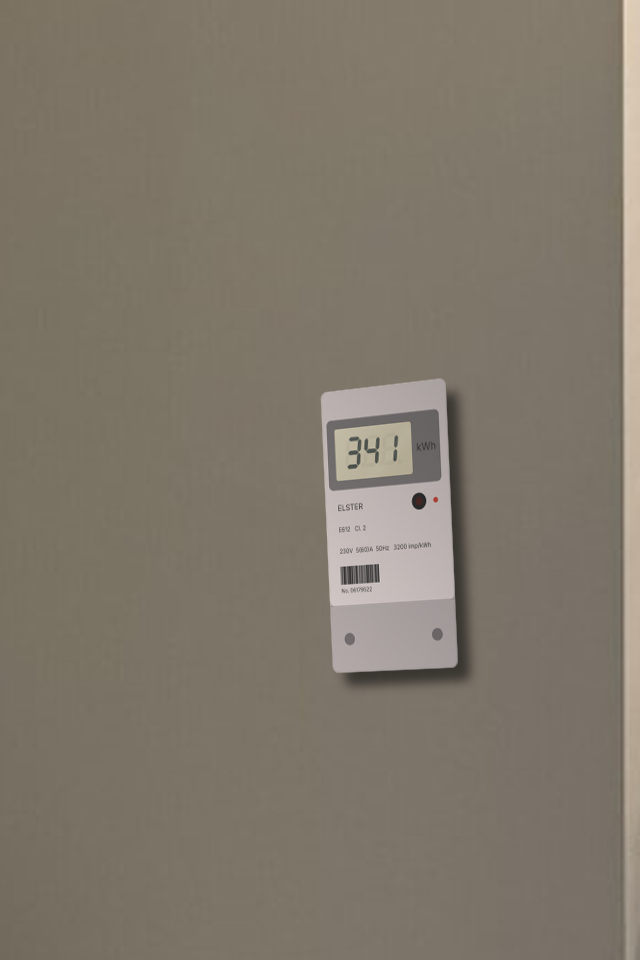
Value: 341kWh
